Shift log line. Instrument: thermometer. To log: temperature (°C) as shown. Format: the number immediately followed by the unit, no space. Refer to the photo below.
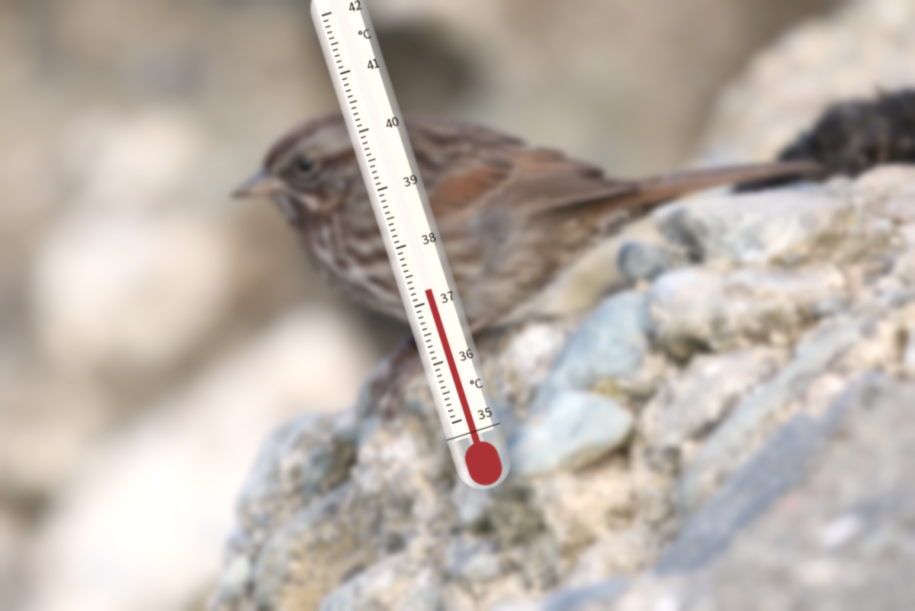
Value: 37.2°C
